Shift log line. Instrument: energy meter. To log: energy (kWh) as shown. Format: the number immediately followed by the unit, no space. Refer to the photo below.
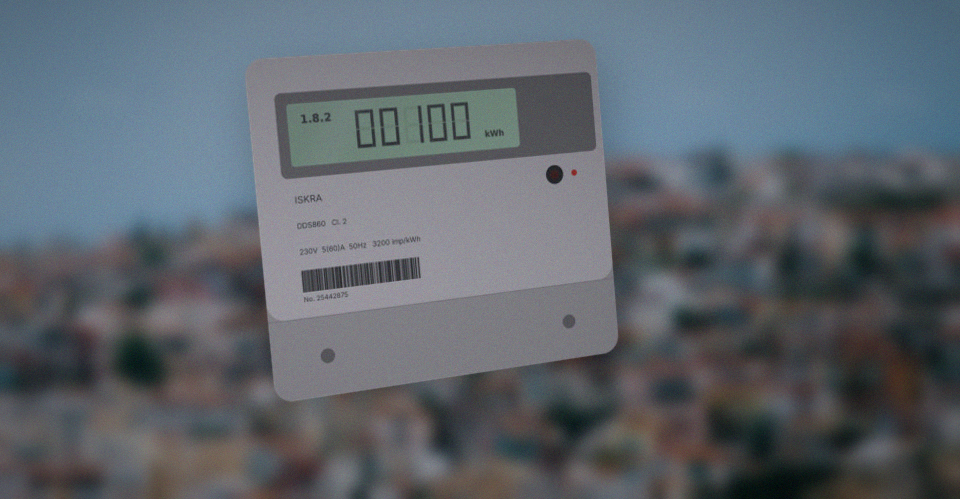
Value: 100kWh
